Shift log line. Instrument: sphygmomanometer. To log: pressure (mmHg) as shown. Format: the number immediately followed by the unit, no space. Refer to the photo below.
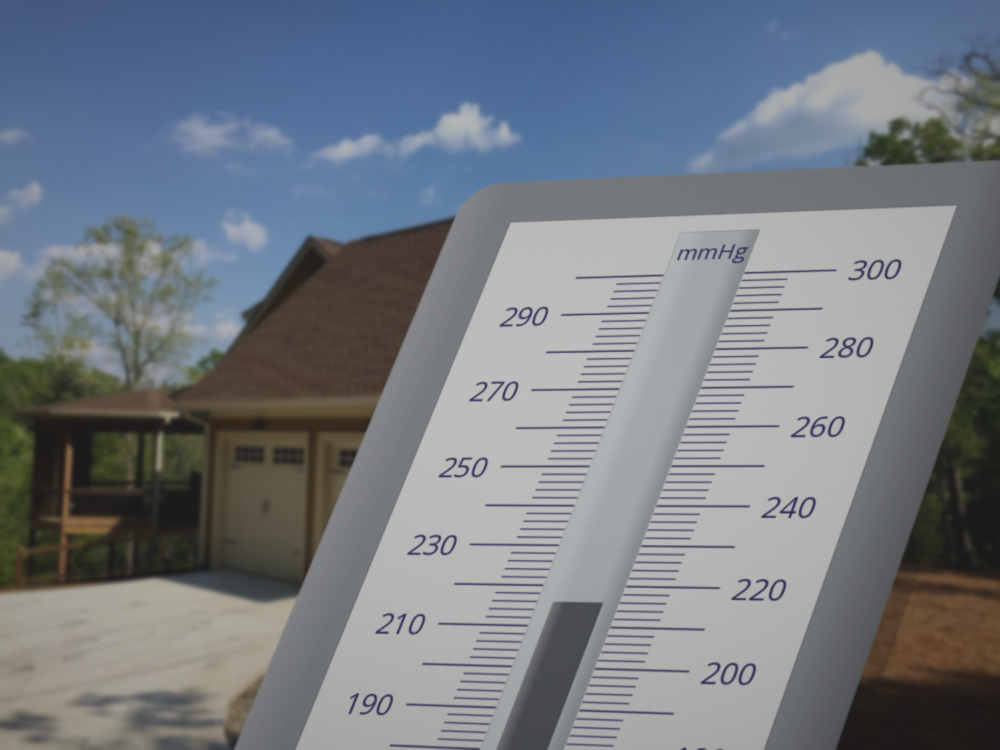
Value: 216mmHg
